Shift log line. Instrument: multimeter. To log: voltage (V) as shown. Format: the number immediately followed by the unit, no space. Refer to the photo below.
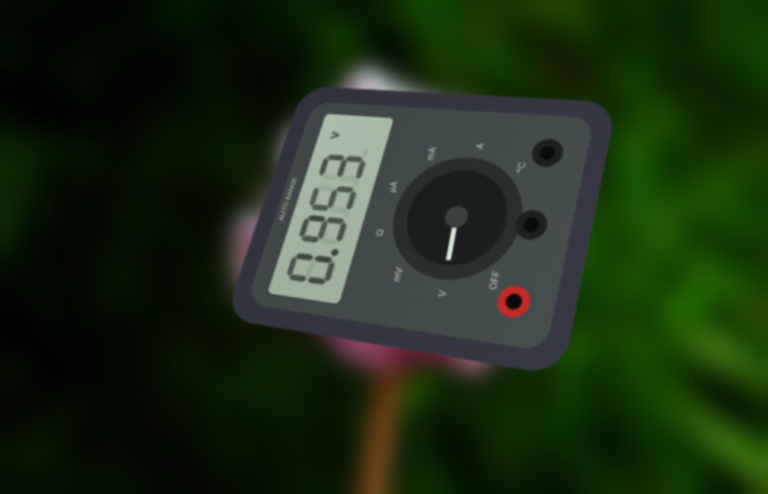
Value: 0.953V
